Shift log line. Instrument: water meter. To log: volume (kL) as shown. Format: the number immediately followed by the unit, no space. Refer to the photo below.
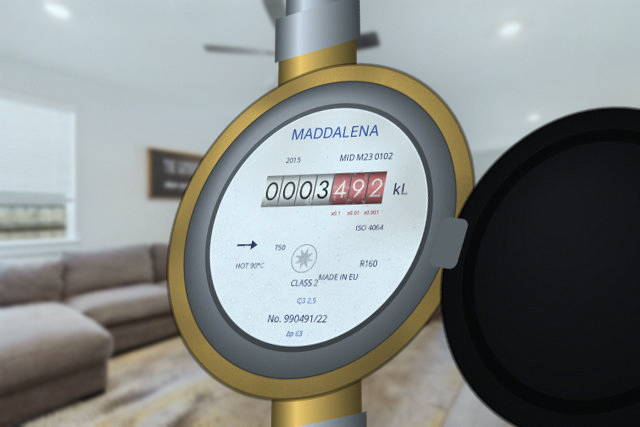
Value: 3.492kL
